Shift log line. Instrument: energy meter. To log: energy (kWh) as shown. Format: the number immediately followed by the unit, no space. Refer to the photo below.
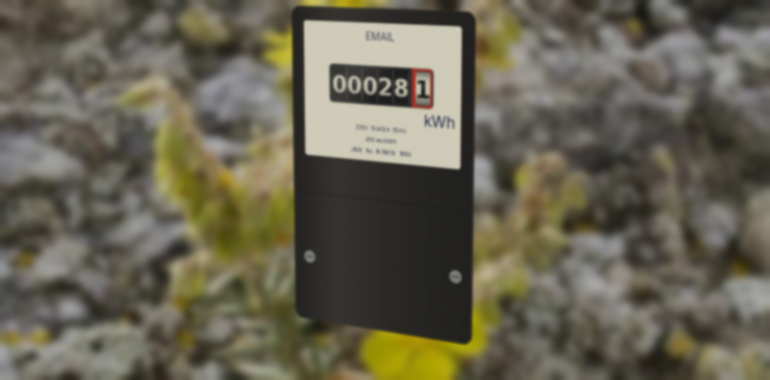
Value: 28.1kWh
